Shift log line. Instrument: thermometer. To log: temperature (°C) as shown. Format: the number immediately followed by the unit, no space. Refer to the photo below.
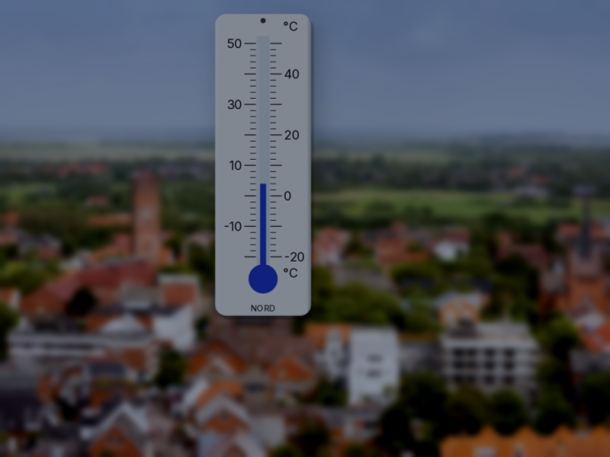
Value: 4°C
